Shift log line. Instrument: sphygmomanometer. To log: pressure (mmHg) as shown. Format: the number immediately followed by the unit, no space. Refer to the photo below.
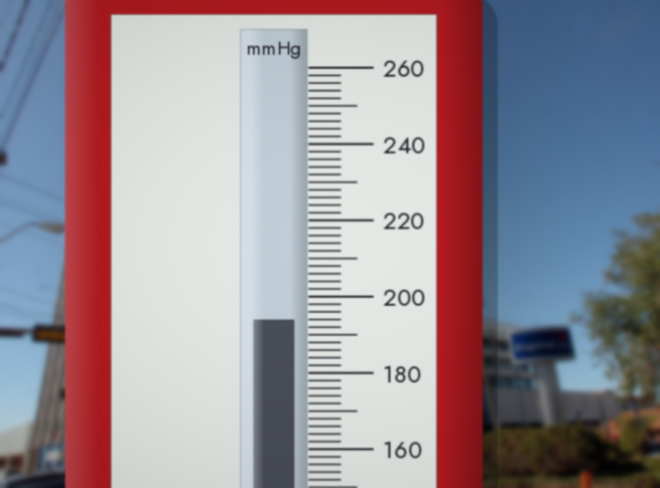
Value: 194mmHg
